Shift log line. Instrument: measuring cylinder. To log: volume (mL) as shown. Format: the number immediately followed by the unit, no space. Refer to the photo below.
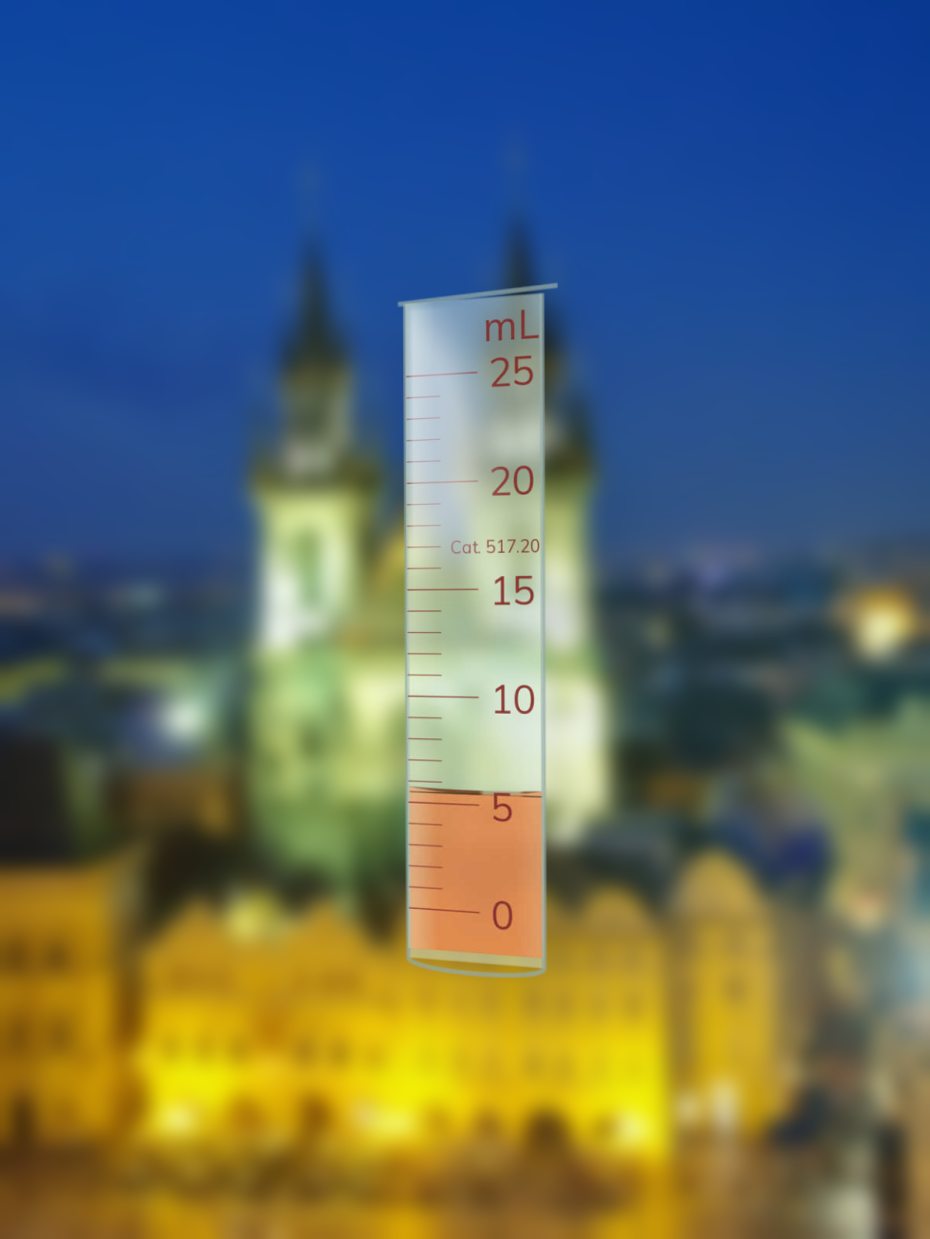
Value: 5.5mL
